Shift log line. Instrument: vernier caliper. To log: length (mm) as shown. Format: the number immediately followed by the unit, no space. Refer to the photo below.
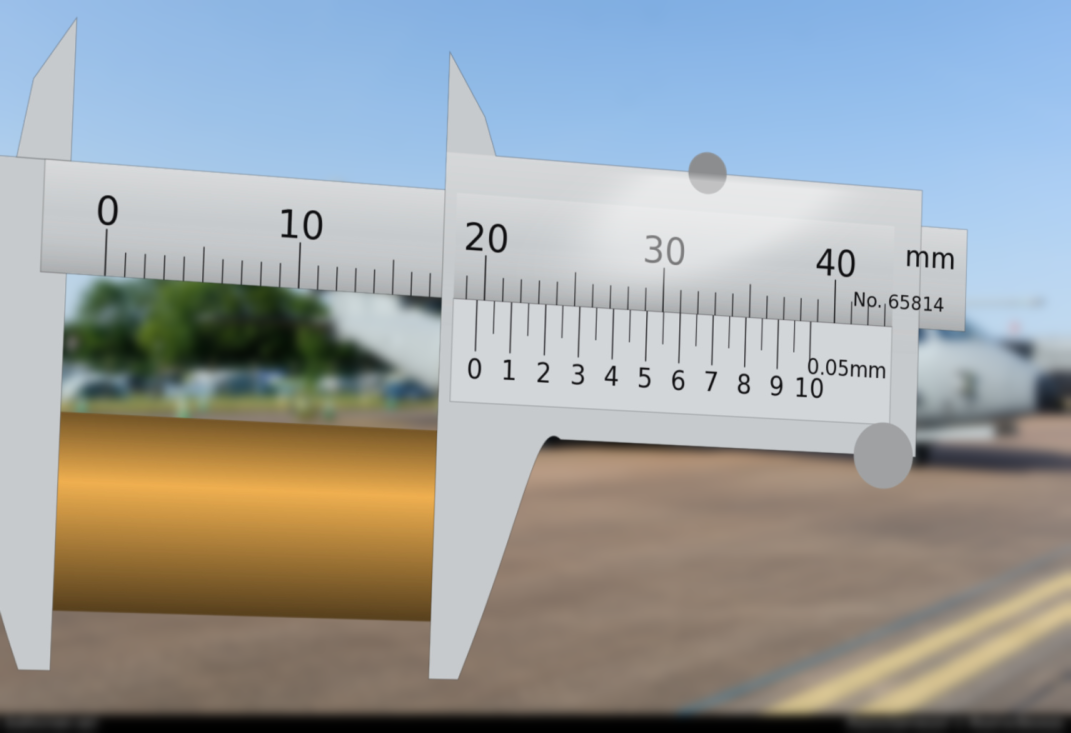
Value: 19.6mm
